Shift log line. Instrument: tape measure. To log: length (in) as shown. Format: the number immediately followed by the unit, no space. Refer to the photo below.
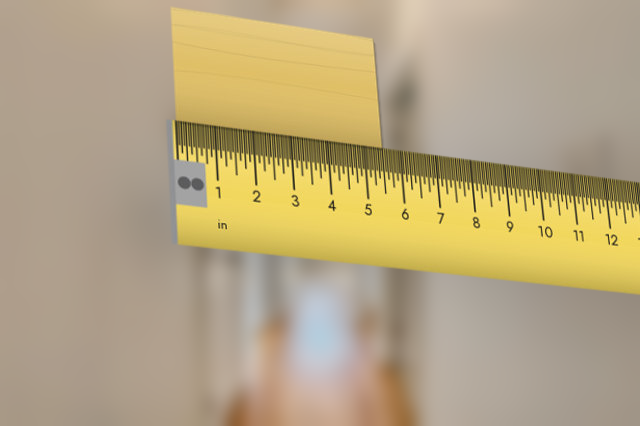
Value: 5.5in
